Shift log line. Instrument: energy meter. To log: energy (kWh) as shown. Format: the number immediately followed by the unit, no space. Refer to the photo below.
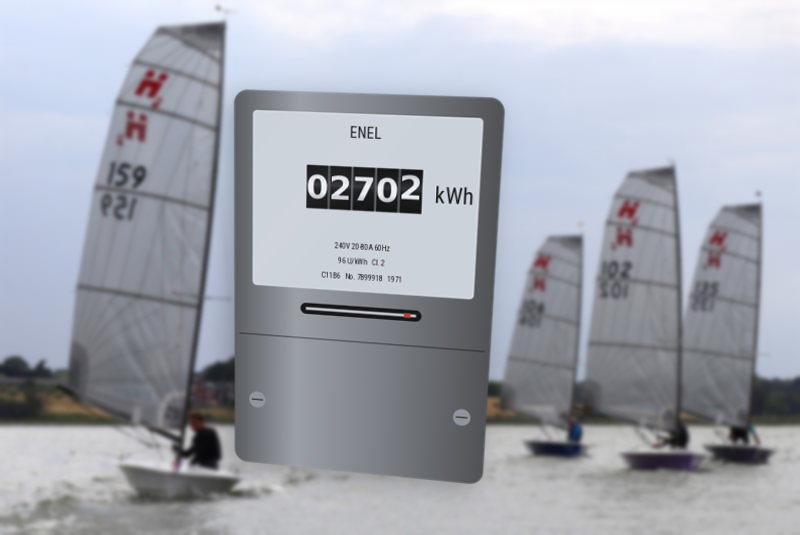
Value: 2702kWh
